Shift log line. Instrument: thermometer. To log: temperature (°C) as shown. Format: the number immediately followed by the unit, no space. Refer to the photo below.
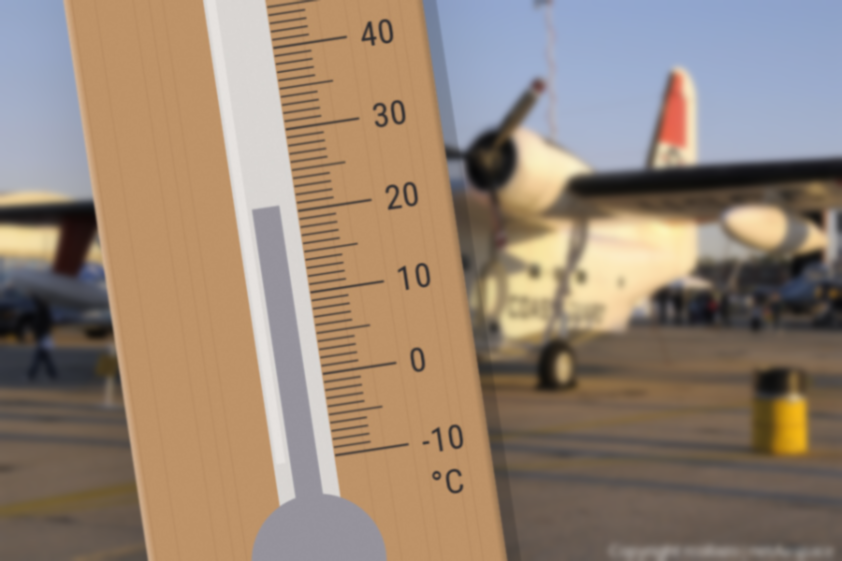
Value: 21°C
